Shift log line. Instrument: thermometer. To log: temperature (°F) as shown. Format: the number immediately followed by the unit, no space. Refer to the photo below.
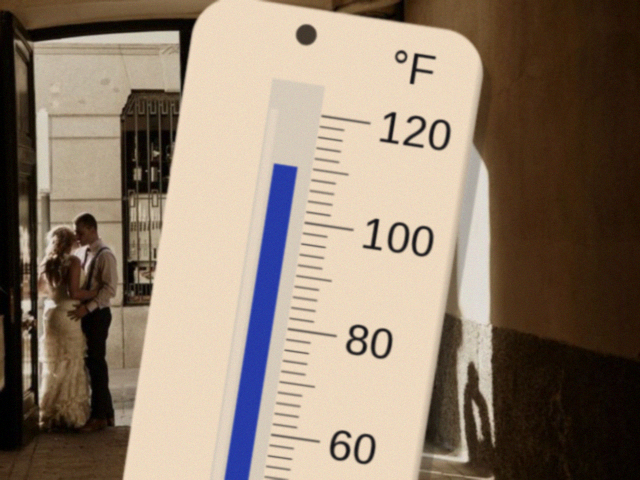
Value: 110°F
